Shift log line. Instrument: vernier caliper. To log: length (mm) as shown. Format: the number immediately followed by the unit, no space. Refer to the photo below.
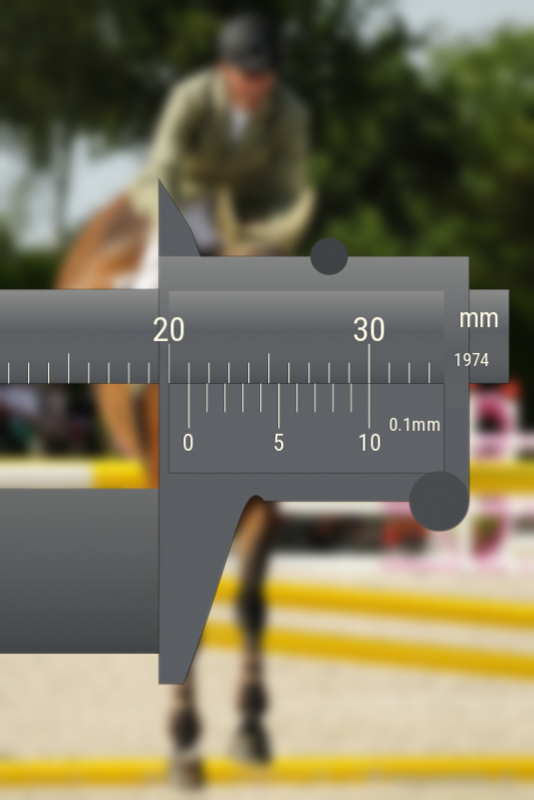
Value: 21.0mm
